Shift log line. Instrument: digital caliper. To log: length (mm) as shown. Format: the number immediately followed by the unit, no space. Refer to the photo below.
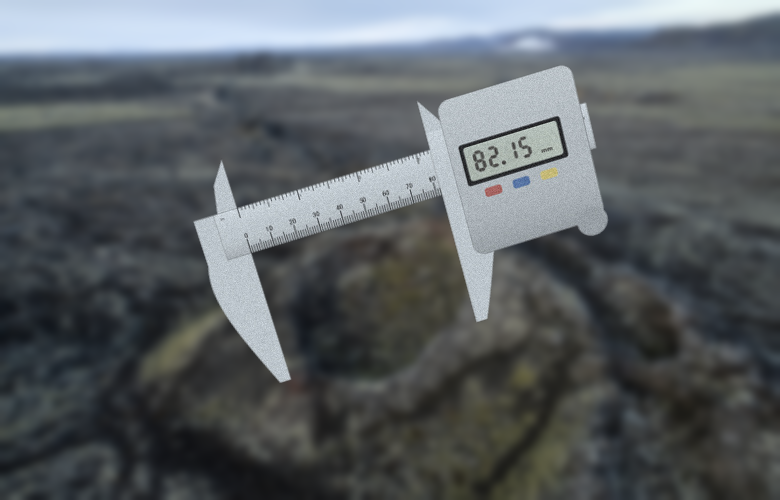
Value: 82.15mm
